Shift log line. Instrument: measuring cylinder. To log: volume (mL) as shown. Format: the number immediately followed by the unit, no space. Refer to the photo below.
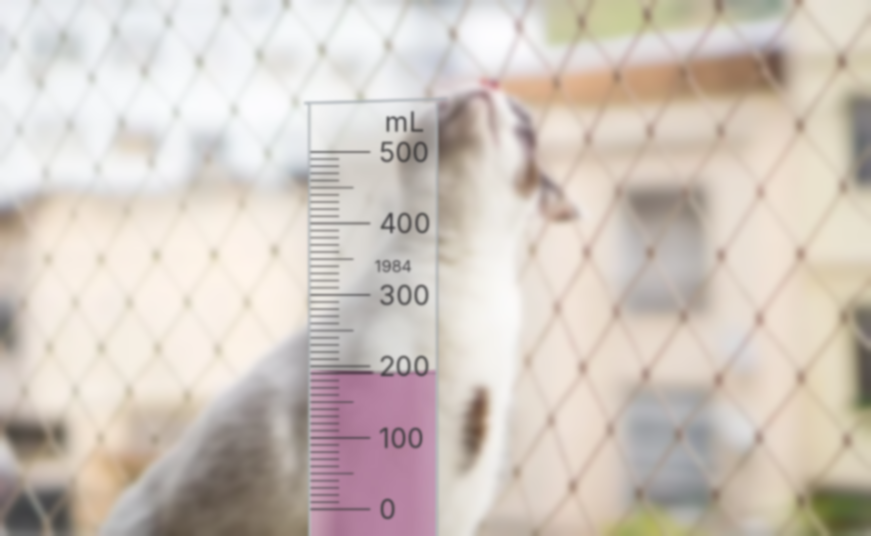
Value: 190mL
